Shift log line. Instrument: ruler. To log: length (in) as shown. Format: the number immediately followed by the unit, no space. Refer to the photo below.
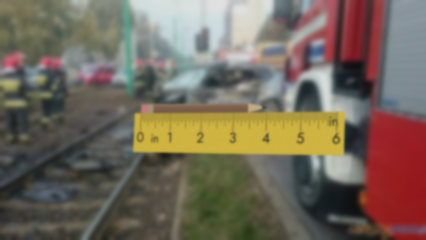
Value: 4in
